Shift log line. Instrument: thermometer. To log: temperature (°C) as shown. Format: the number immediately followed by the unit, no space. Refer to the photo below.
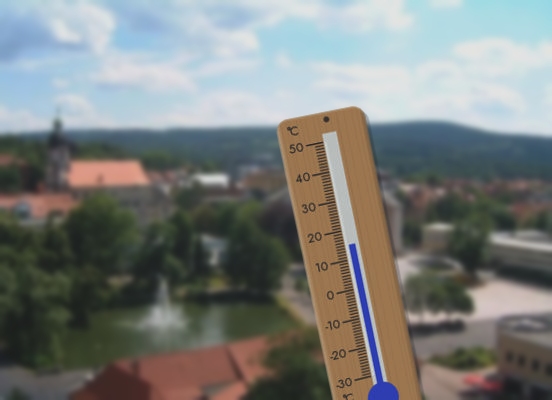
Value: 15°C
